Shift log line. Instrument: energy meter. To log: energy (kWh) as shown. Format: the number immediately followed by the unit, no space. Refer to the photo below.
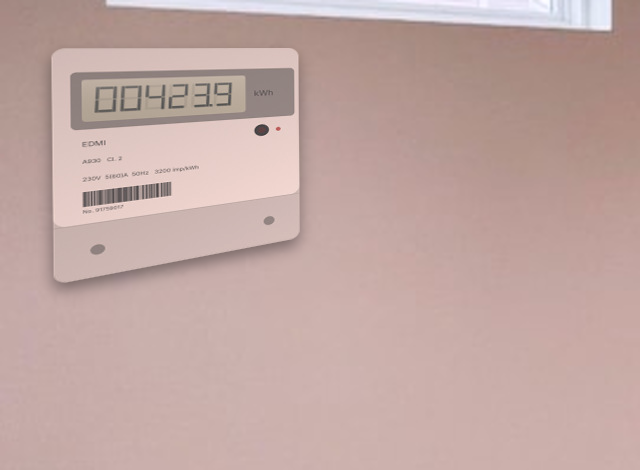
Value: 423.9kWh
